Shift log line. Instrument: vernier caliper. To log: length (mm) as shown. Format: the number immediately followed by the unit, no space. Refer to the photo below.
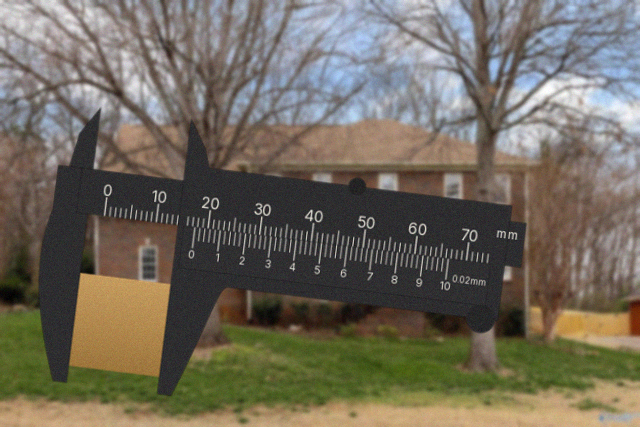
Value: 17.5mm
